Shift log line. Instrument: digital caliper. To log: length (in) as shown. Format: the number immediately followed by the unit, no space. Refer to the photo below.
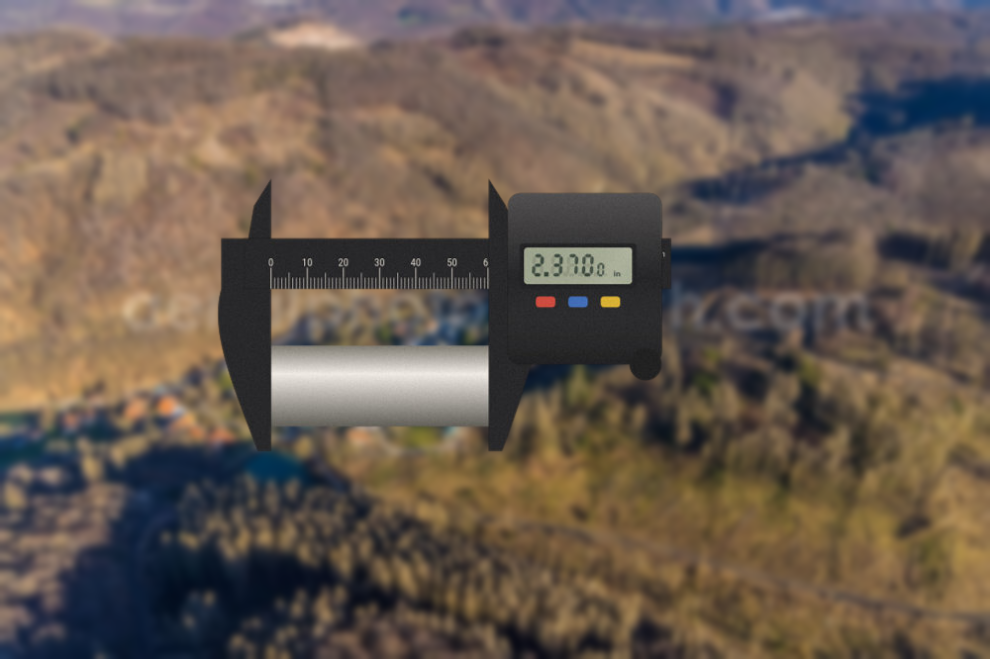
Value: 2.3700in
